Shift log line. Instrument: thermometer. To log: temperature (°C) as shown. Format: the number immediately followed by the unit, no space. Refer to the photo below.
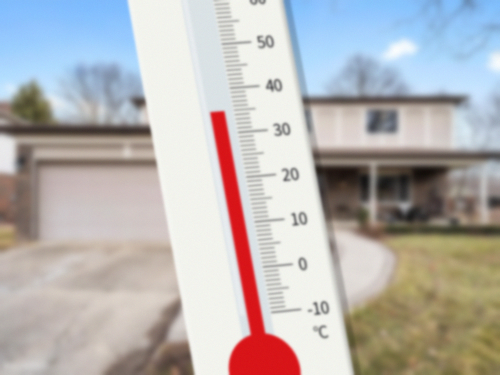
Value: 35°C
